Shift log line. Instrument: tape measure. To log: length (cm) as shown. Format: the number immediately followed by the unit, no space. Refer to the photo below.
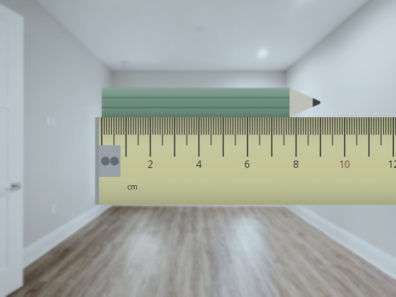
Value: 9cm
